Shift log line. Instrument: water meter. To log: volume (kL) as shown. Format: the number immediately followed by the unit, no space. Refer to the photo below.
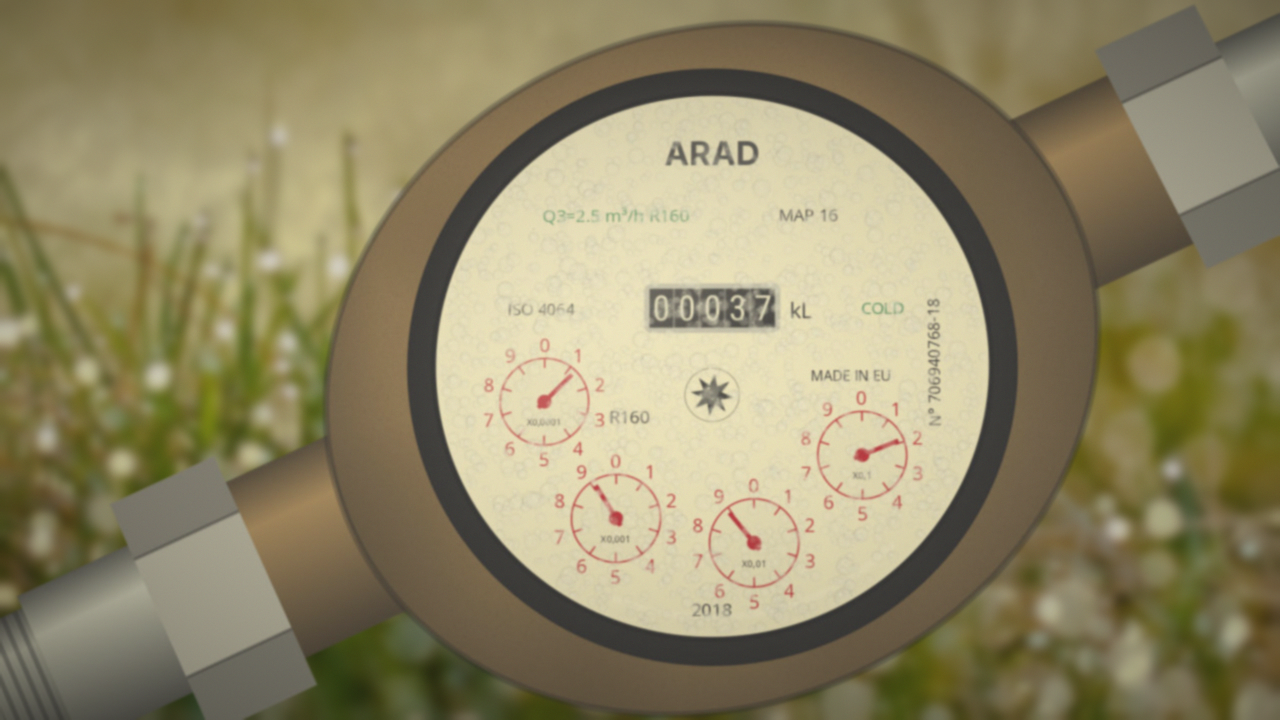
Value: 37.1891kL
